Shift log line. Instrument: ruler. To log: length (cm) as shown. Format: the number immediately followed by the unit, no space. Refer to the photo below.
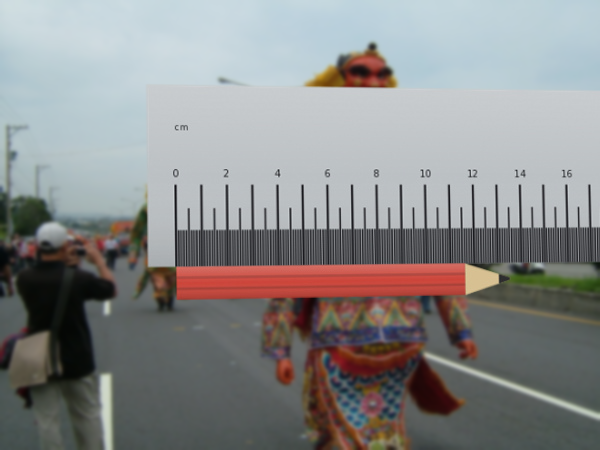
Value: 13.5cm
